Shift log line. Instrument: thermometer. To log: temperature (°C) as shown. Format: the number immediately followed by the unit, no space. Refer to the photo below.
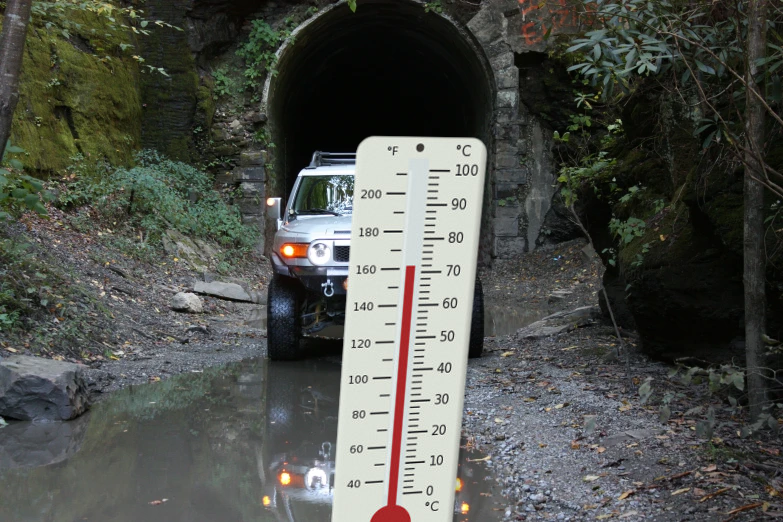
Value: 72°C
